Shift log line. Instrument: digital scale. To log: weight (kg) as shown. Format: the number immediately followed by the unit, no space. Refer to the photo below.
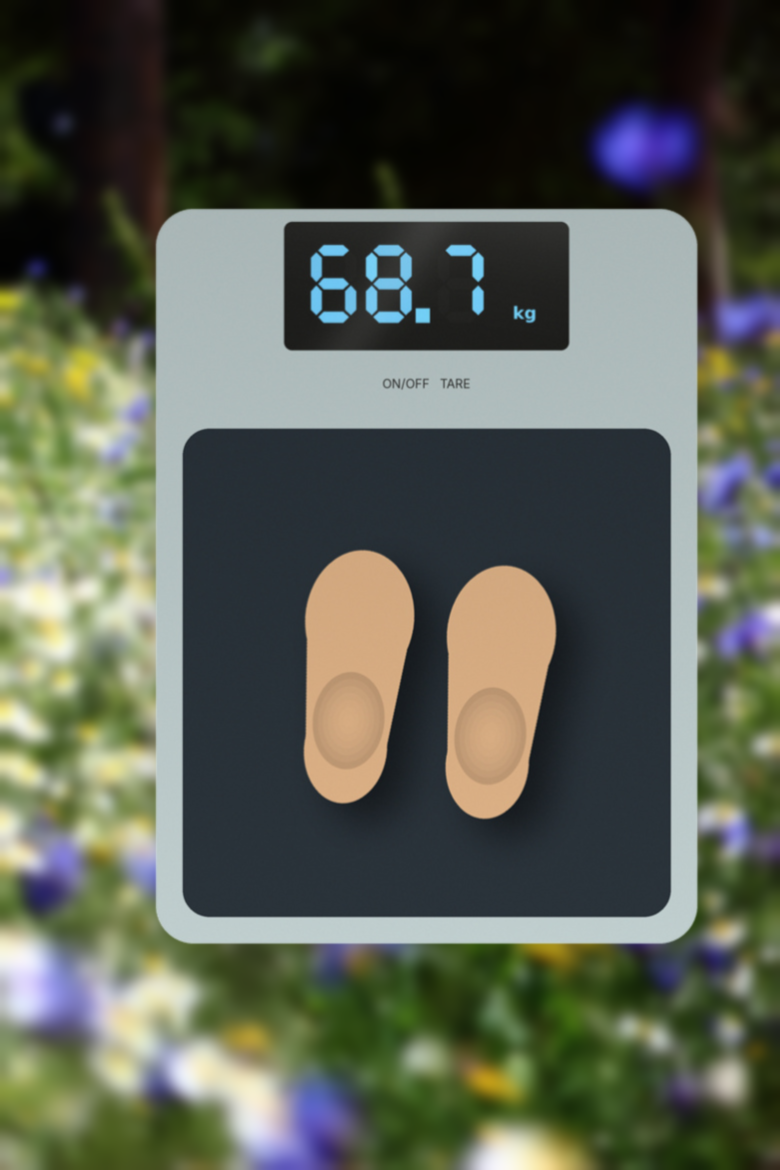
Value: 68.7kg
